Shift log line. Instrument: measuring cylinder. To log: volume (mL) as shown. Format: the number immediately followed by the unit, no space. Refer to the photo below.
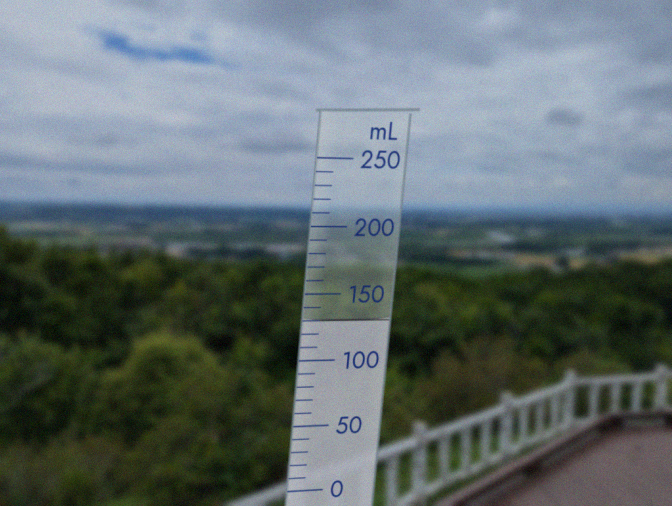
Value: 130mL
